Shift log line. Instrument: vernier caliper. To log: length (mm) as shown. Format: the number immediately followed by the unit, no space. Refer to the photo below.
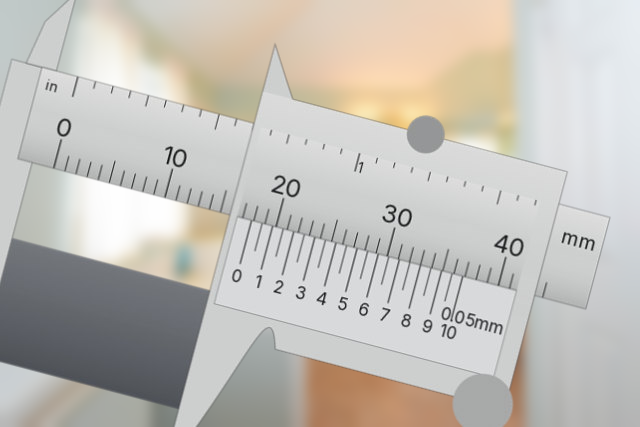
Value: 17.8mm
